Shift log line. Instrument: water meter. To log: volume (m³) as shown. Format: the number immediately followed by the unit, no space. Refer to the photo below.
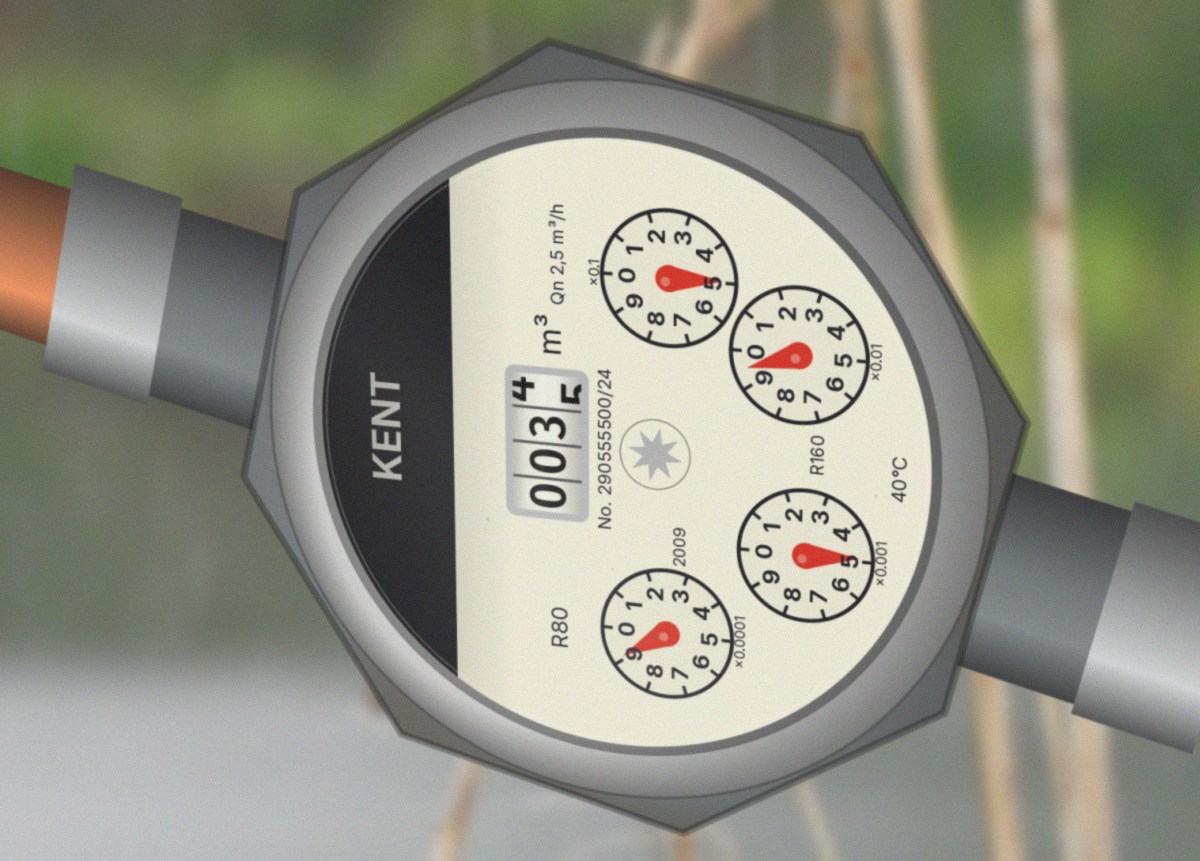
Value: 34.4949m³
